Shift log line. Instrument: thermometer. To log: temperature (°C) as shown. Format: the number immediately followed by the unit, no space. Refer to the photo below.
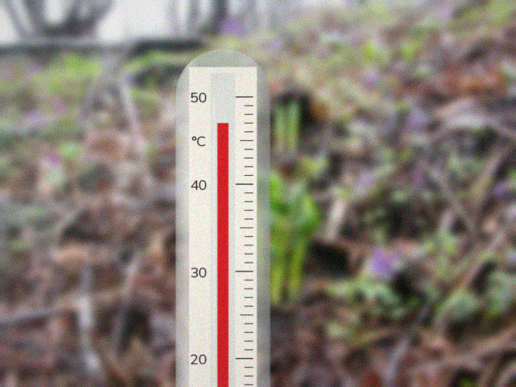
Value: 47°C
